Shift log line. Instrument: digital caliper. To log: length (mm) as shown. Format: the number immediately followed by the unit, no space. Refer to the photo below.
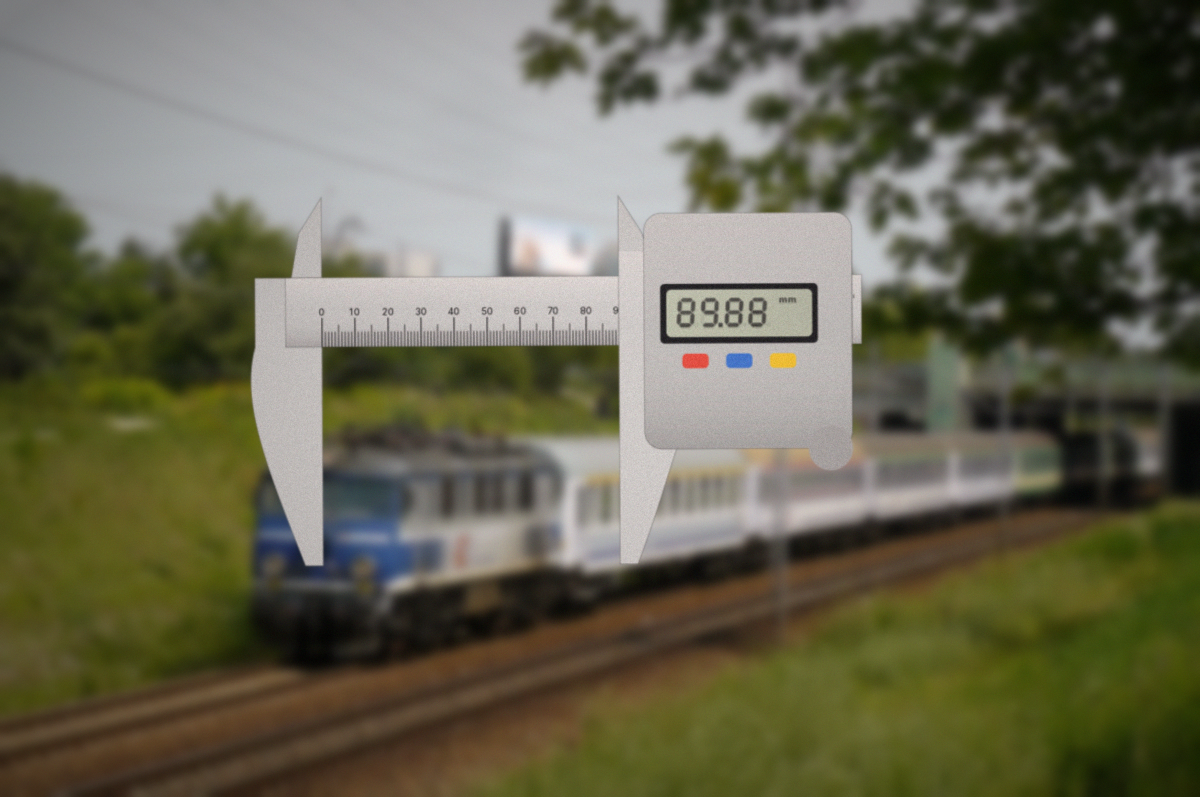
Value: 89.88mm
